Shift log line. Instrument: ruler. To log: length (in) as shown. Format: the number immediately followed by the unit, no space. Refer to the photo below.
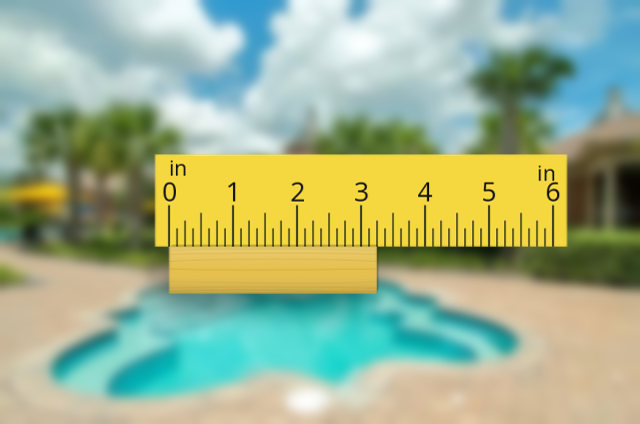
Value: 3.25in
